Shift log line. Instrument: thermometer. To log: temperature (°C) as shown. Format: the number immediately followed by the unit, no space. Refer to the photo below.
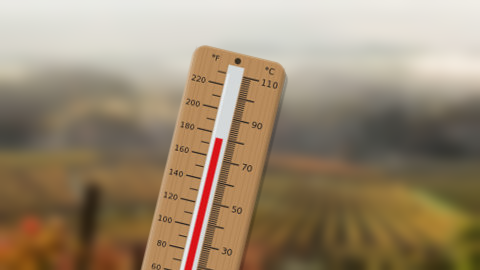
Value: 80°C
